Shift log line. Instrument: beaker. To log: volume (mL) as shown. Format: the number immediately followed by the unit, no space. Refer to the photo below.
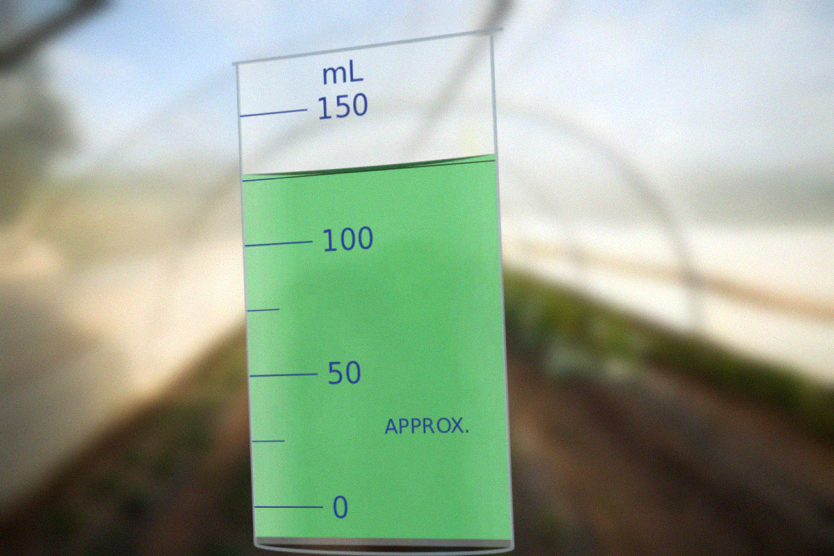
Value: 125mL
